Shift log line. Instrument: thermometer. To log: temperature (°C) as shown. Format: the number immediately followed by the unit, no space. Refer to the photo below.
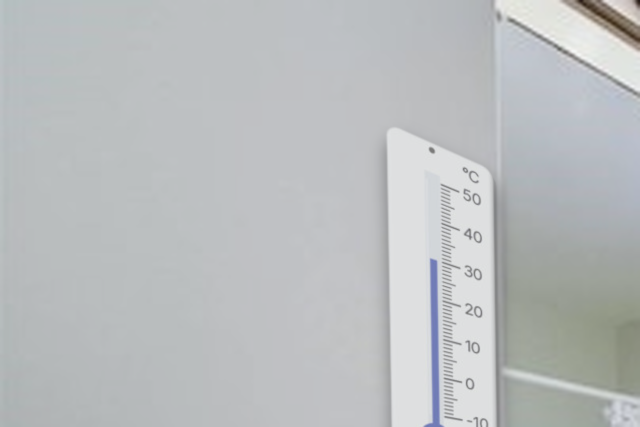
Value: 30°C
